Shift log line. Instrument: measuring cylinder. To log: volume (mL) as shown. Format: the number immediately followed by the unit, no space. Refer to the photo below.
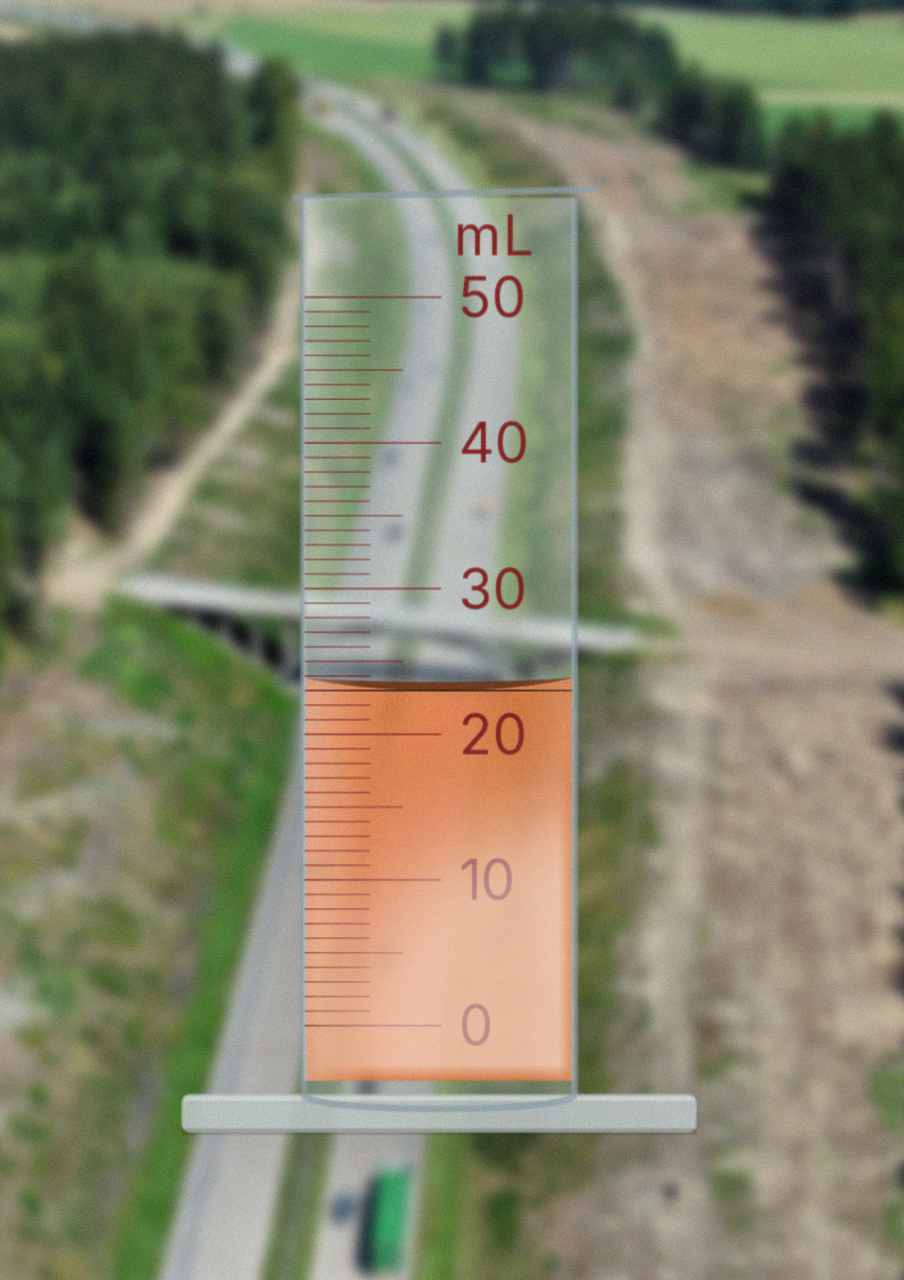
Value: 23mL
